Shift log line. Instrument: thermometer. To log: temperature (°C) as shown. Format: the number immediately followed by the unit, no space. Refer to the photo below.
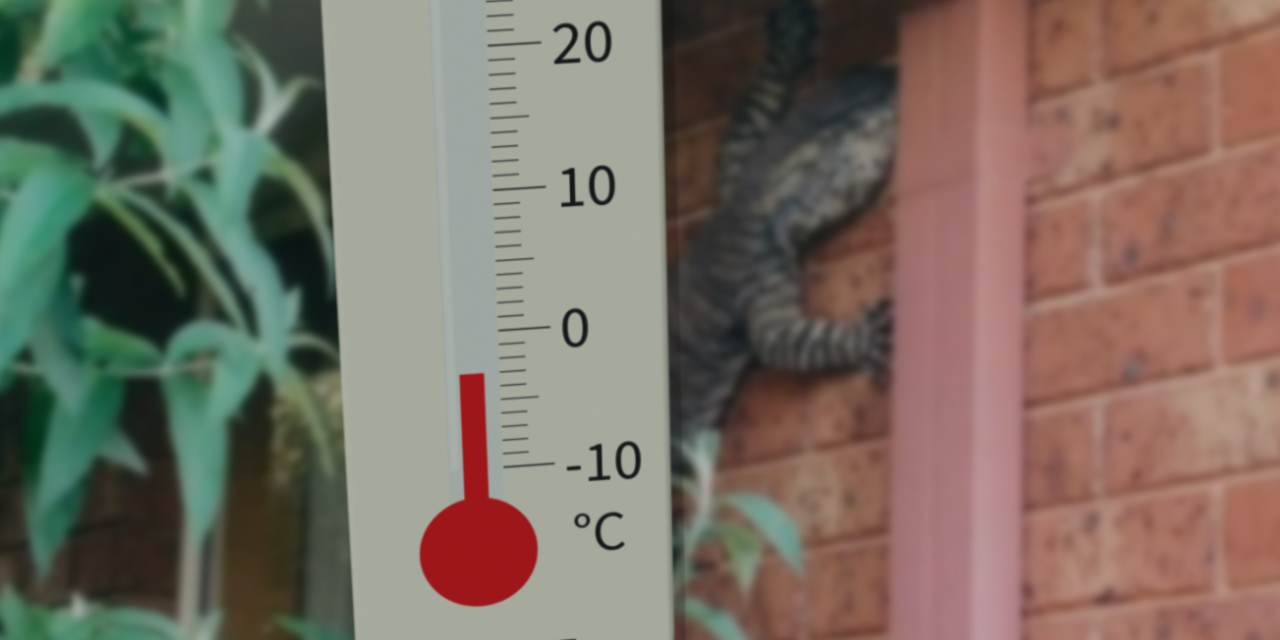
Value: -3°C
